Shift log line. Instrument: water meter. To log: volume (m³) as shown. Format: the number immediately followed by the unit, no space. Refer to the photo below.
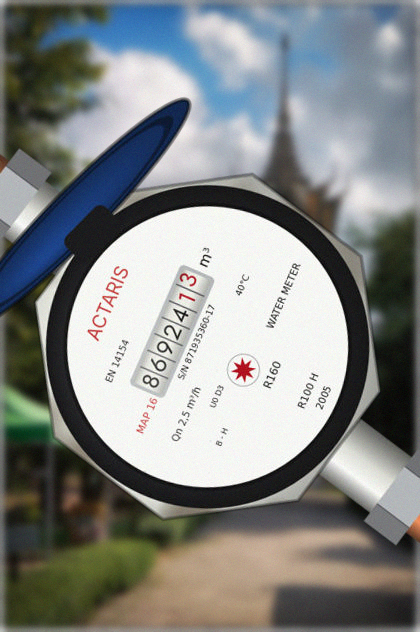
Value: 86924.13m³
